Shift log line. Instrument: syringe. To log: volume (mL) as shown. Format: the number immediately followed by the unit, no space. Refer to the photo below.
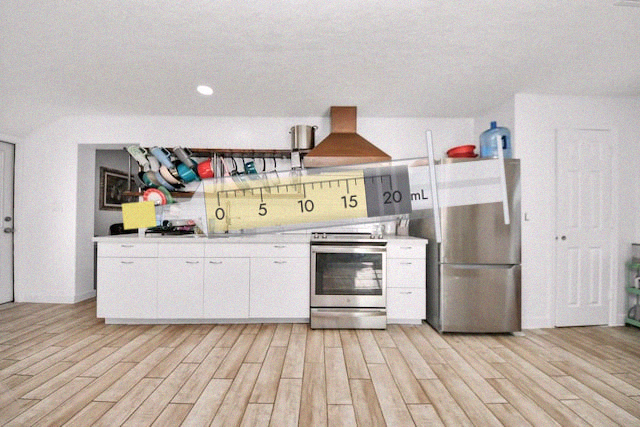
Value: 17mL
